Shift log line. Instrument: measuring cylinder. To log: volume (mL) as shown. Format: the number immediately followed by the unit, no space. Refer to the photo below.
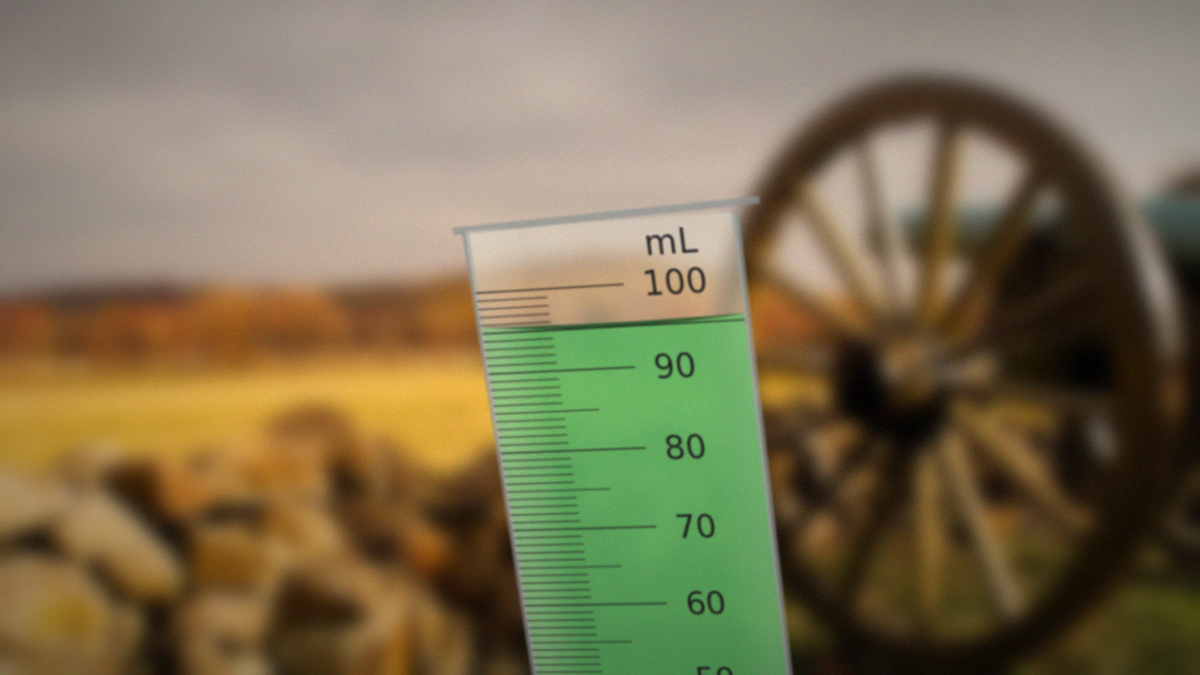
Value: 95mL
